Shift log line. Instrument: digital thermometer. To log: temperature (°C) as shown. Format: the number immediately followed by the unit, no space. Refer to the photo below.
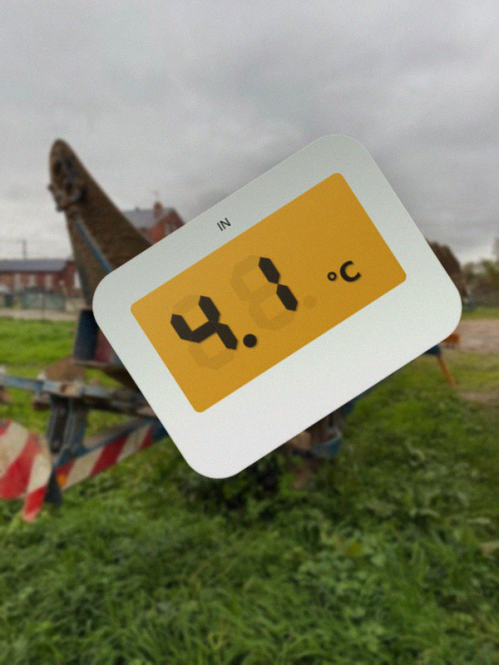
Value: 4.1°C
